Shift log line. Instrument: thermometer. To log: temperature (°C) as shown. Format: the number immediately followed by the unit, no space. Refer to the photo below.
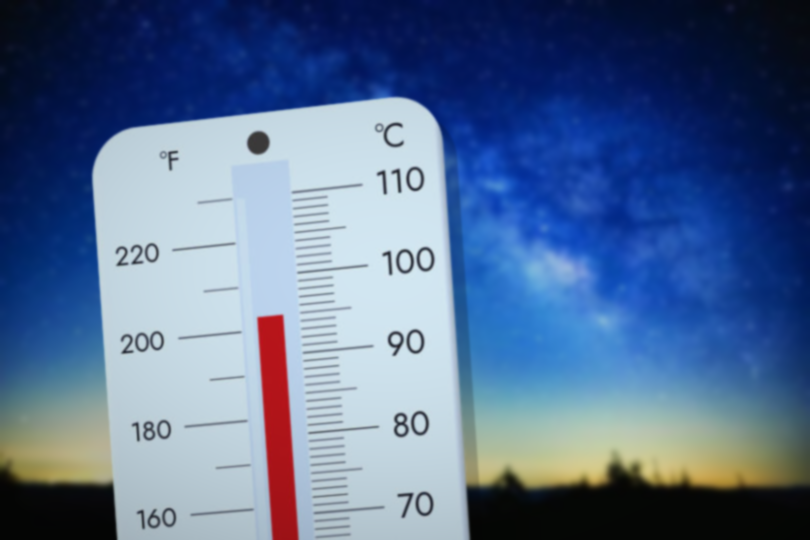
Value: 95°C
